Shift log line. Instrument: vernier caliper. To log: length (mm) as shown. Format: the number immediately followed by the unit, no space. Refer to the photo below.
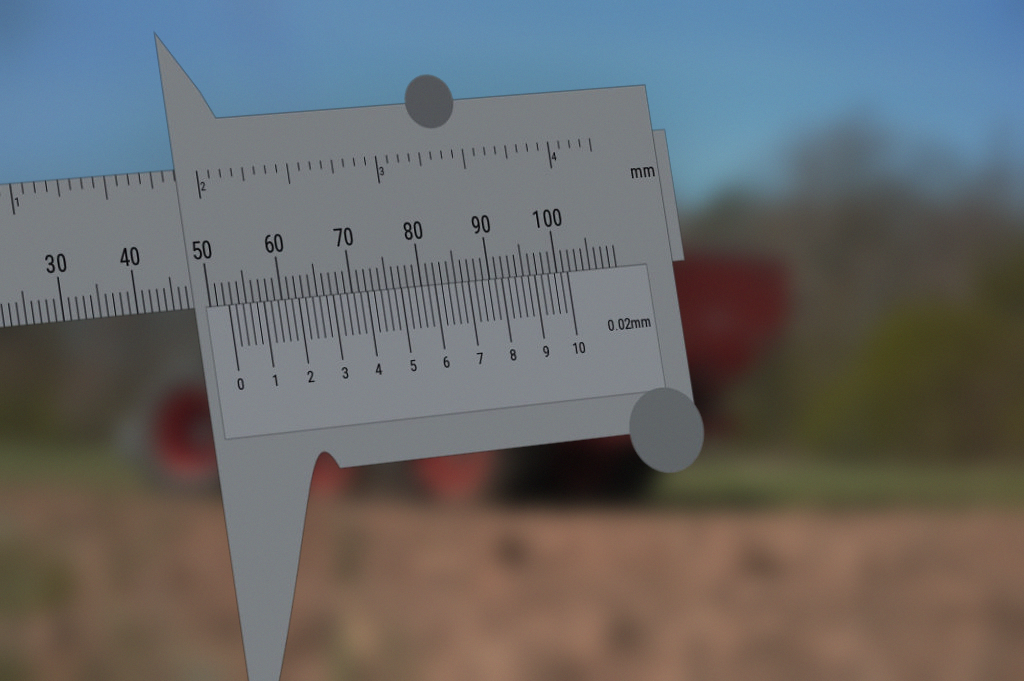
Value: 52.6mm
